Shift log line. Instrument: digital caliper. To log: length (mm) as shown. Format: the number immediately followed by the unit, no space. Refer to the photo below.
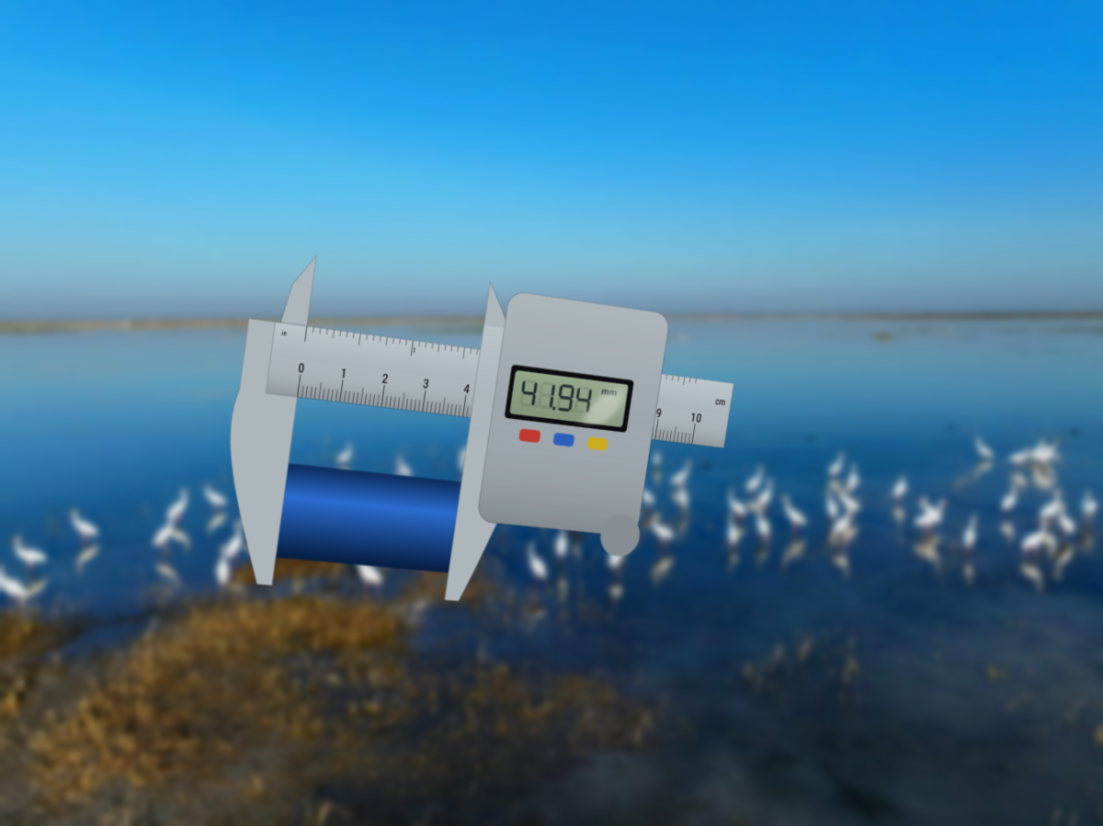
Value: 41.94mm
